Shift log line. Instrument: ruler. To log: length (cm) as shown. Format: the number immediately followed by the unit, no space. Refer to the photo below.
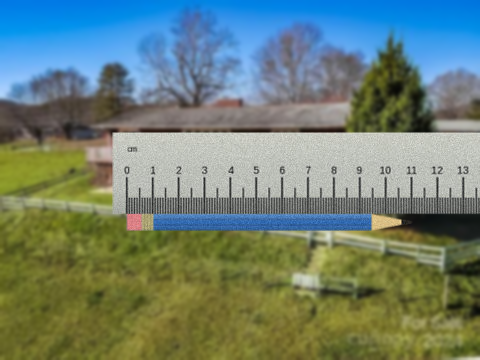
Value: 11cm
